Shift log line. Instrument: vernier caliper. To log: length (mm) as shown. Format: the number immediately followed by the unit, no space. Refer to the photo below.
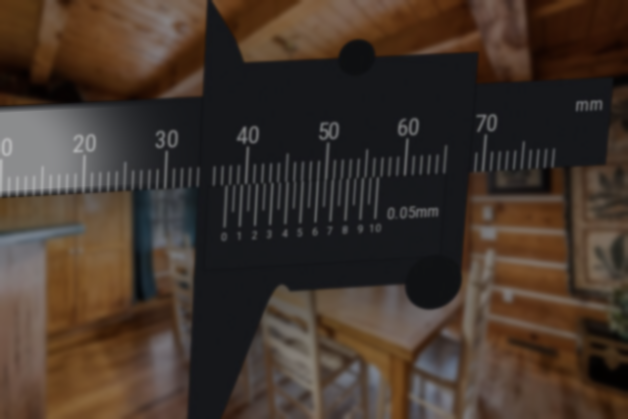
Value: 37.6mm
